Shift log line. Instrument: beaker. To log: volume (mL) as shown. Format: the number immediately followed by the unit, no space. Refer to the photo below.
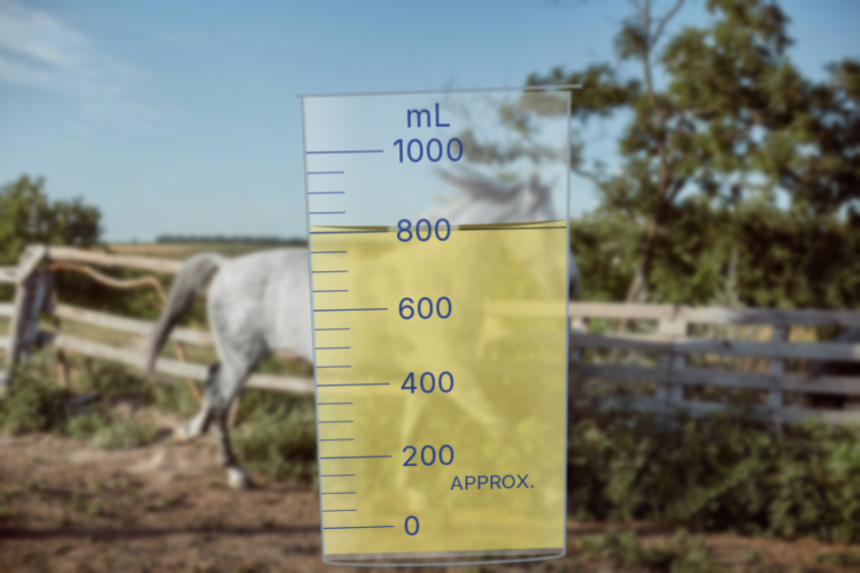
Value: 800mL
